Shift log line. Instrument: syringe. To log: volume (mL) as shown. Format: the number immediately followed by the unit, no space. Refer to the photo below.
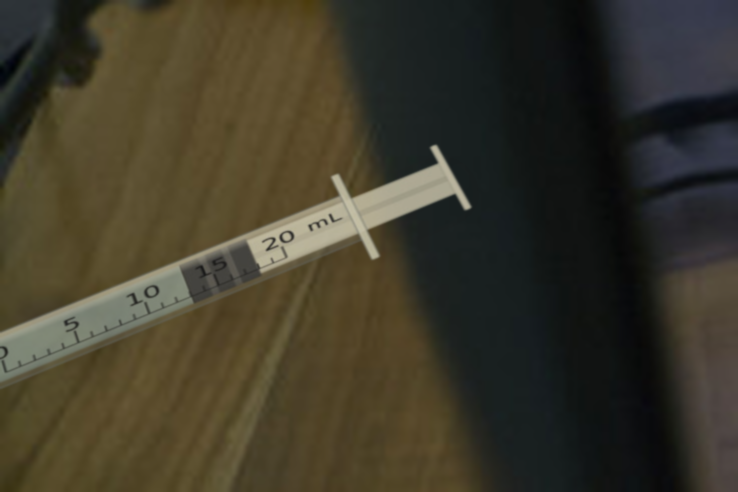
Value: 13mL
